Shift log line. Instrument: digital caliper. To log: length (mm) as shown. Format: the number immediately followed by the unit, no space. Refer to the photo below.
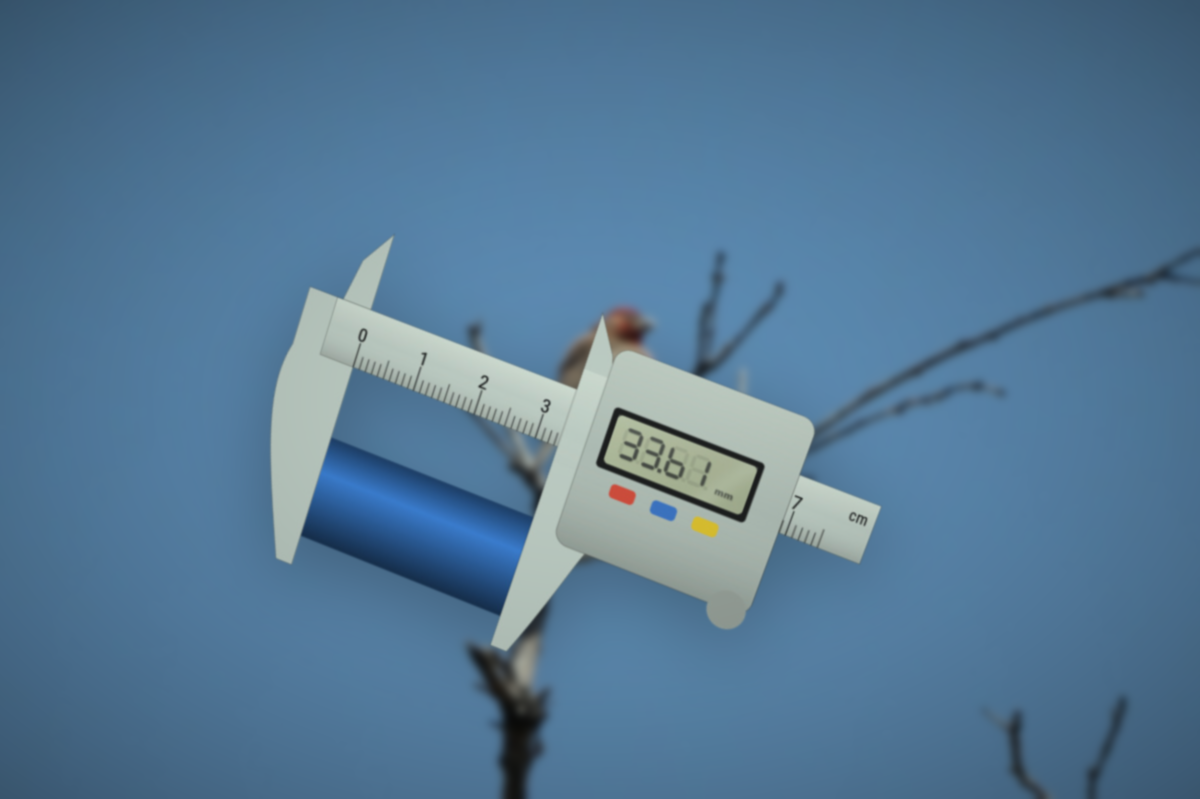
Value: 33.61mm
